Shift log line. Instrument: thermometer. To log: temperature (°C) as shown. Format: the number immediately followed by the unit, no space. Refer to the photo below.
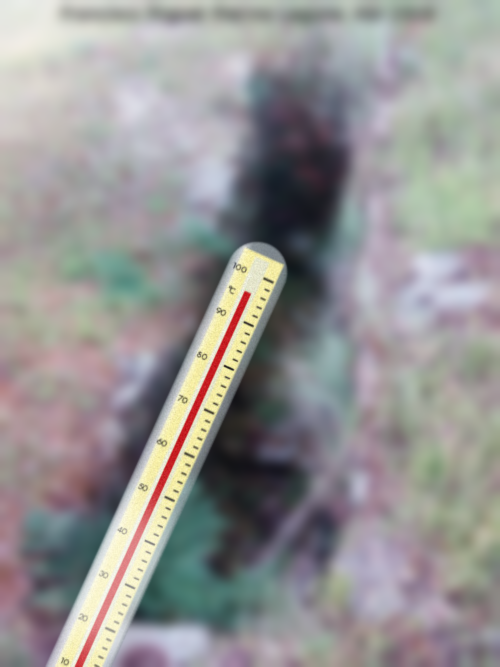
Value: 96°C
